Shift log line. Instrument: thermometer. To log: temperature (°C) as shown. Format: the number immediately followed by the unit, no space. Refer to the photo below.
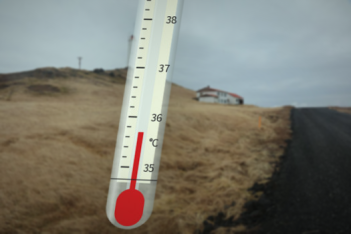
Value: 35.7°C
